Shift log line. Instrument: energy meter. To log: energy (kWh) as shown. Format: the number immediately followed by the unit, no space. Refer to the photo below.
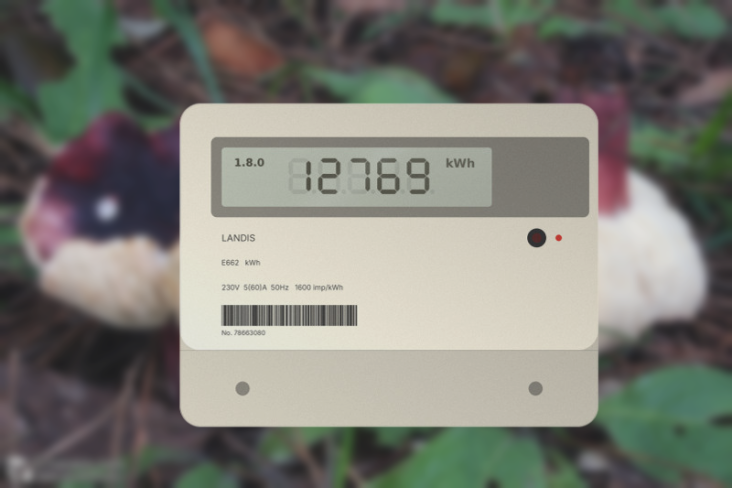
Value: 12769kWh
